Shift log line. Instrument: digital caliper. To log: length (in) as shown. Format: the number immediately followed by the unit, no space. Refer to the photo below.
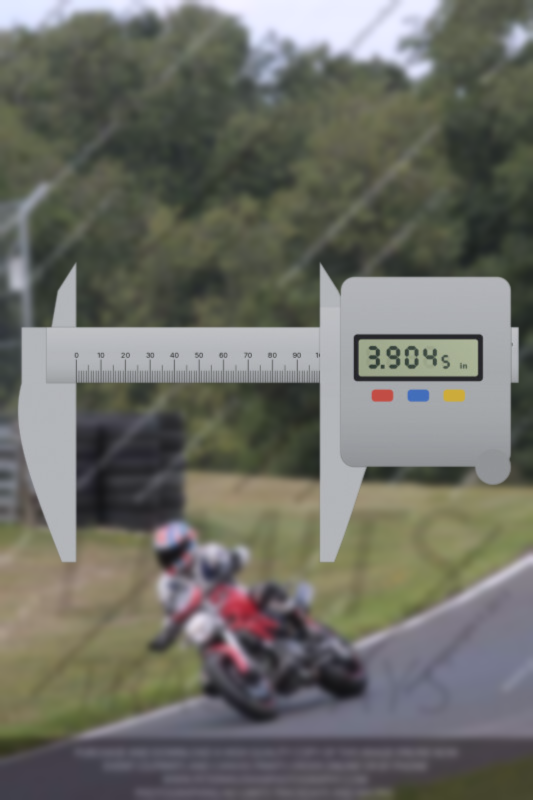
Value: 3.9045in
